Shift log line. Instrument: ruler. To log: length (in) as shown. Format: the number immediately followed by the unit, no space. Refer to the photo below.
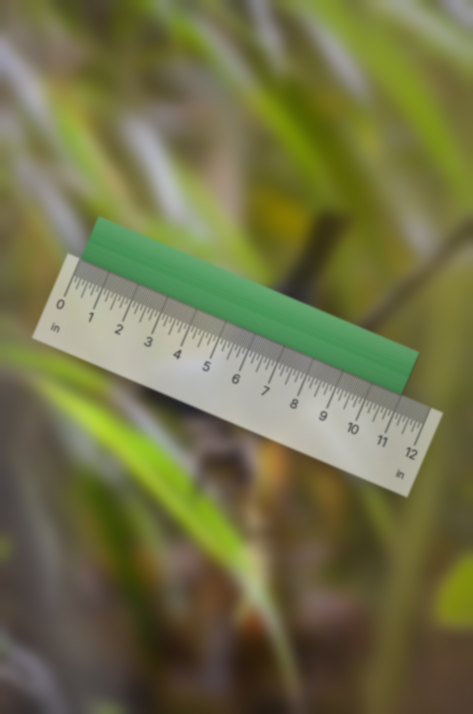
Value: 11in
